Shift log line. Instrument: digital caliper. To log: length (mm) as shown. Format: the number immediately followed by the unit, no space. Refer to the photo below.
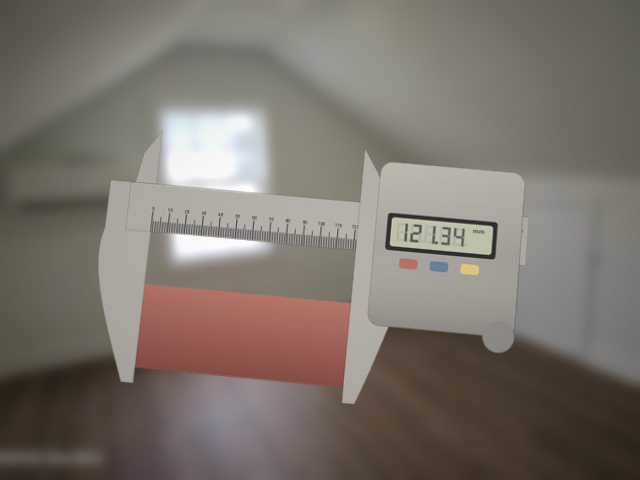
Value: 121.34mm
